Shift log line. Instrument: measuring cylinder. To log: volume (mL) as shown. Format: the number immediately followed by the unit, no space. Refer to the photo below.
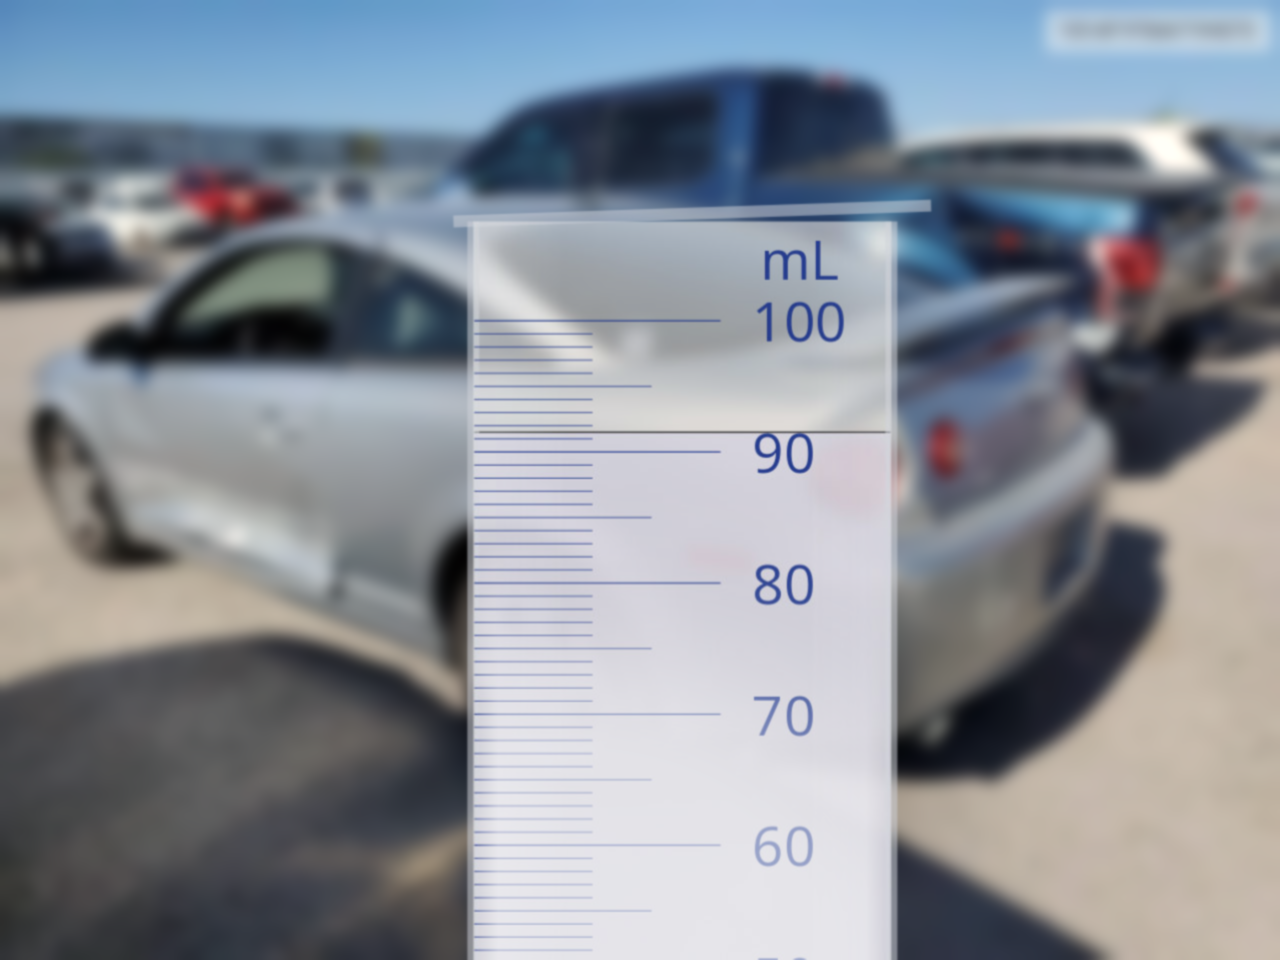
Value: 91.5mL
